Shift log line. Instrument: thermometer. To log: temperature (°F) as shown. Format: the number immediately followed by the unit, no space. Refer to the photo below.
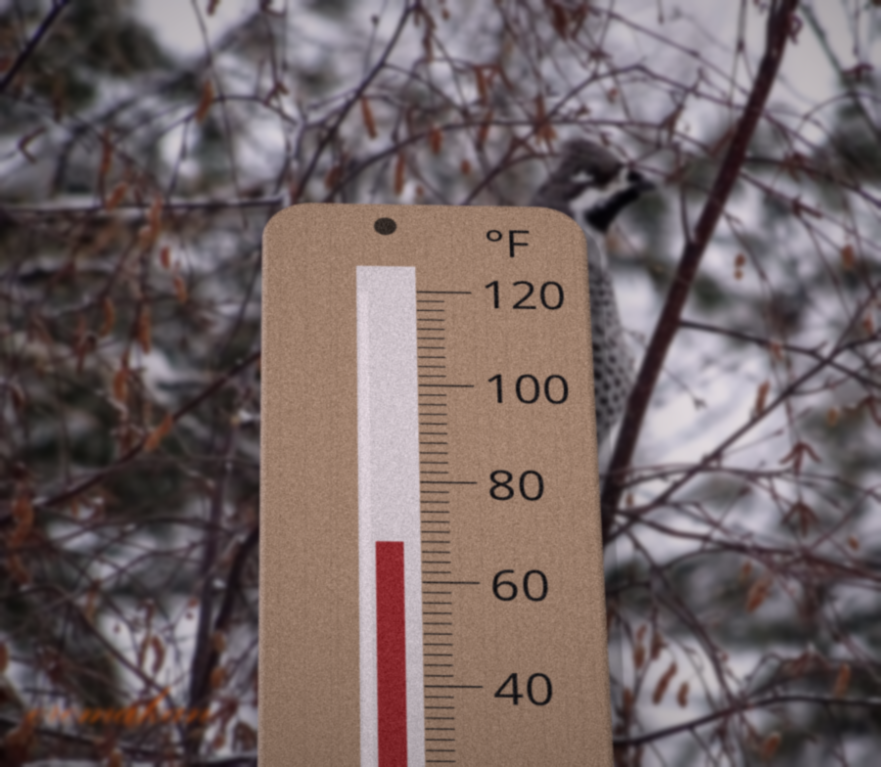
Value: 68°F
